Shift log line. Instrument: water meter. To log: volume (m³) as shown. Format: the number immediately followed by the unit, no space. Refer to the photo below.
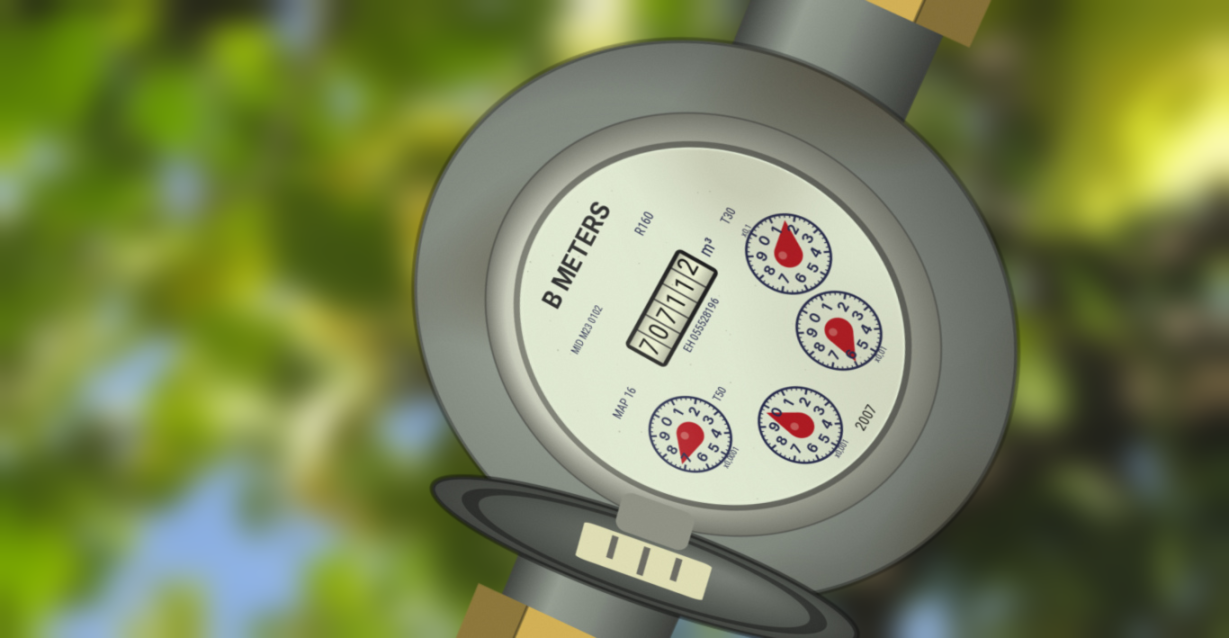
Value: 707112.1597m³
